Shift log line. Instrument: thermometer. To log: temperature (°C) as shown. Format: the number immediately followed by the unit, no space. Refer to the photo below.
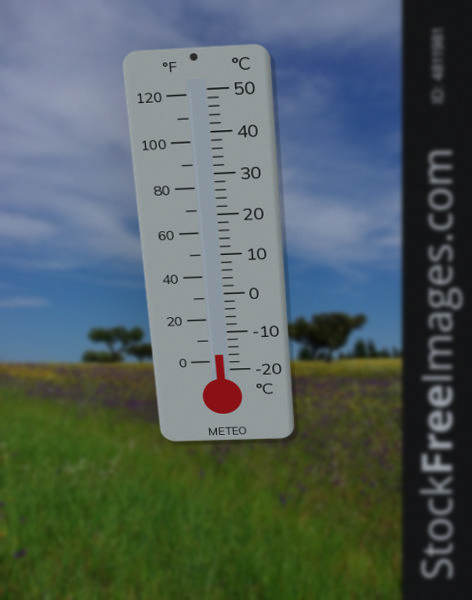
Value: -16°C
